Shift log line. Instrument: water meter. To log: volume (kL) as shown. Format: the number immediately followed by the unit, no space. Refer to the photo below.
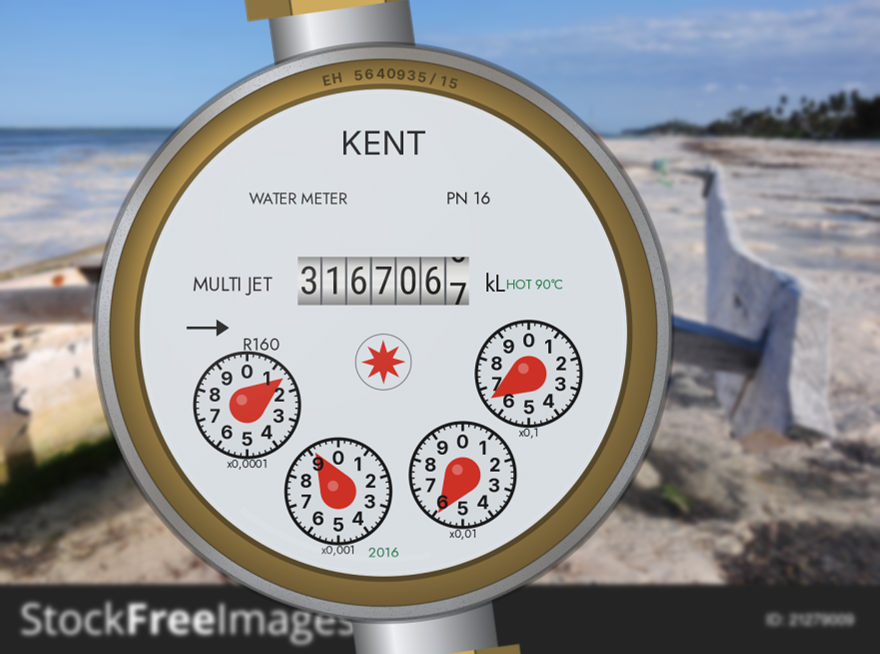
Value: 3167066.6591kL
